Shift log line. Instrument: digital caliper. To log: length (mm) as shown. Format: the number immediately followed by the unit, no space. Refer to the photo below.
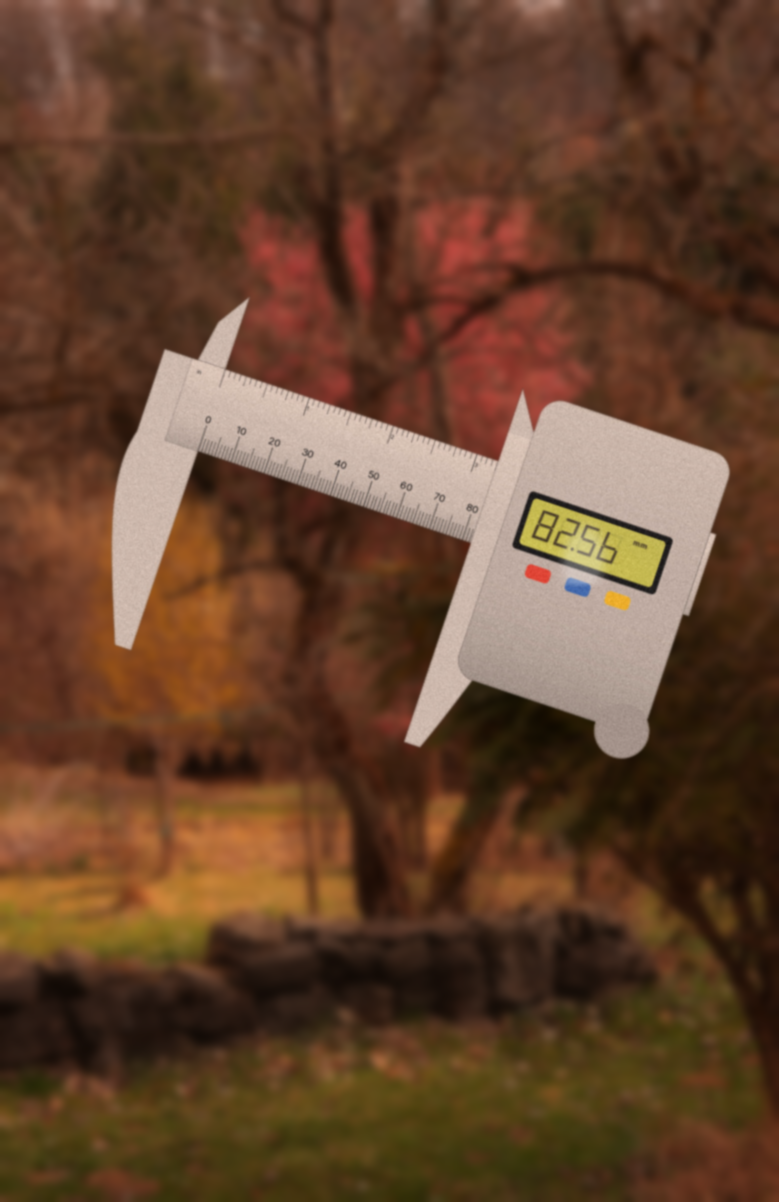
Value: 82.56mm
